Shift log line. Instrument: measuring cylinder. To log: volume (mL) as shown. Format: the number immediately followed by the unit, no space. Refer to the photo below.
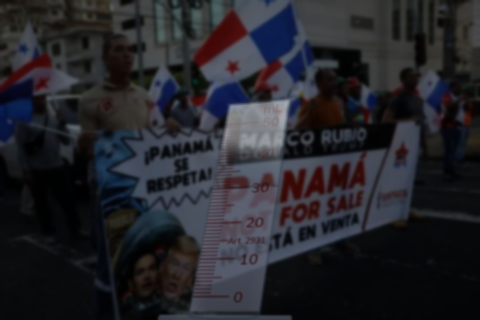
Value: 30mL
